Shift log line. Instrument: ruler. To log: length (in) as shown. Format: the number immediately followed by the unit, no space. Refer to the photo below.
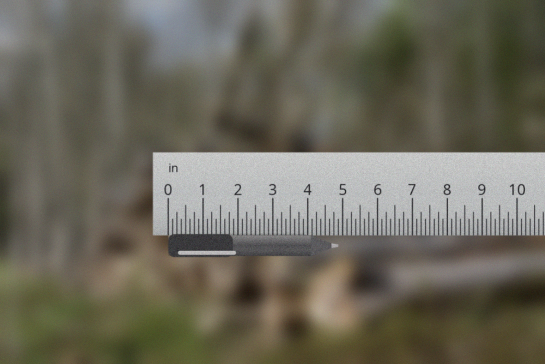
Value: 4.875in
